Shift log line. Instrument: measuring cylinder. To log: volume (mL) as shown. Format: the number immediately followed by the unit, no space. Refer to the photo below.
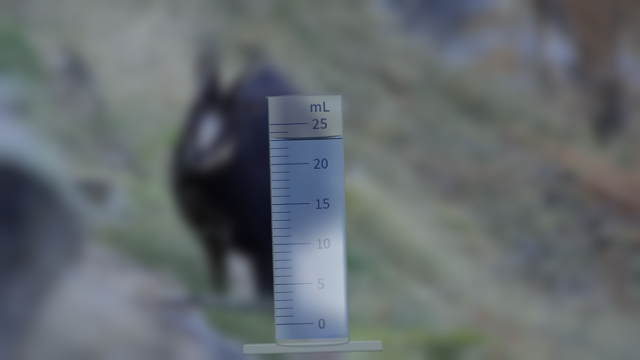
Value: 23mL
